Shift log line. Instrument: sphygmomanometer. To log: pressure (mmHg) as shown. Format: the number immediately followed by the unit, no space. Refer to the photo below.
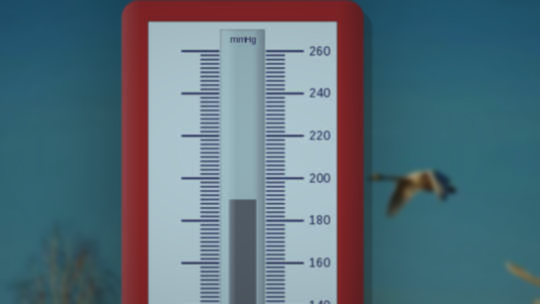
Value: 190mmHg
